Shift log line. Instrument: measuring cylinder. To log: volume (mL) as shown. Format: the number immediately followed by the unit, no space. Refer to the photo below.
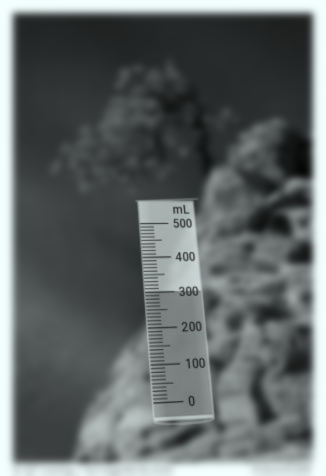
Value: 300mL
